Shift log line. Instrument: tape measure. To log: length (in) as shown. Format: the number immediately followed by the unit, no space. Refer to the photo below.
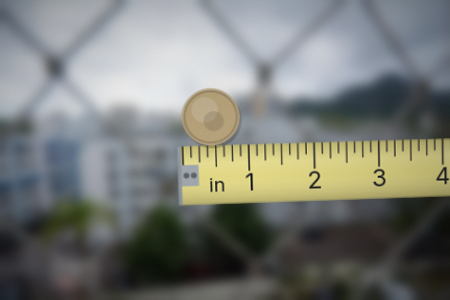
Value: 0.875in
